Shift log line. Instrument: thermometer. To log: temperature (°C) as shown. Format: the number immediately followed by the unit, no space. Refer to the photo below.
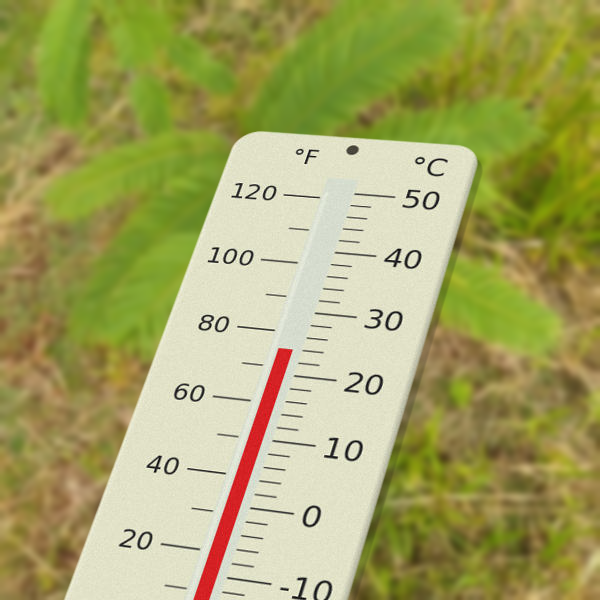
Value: 24°C
